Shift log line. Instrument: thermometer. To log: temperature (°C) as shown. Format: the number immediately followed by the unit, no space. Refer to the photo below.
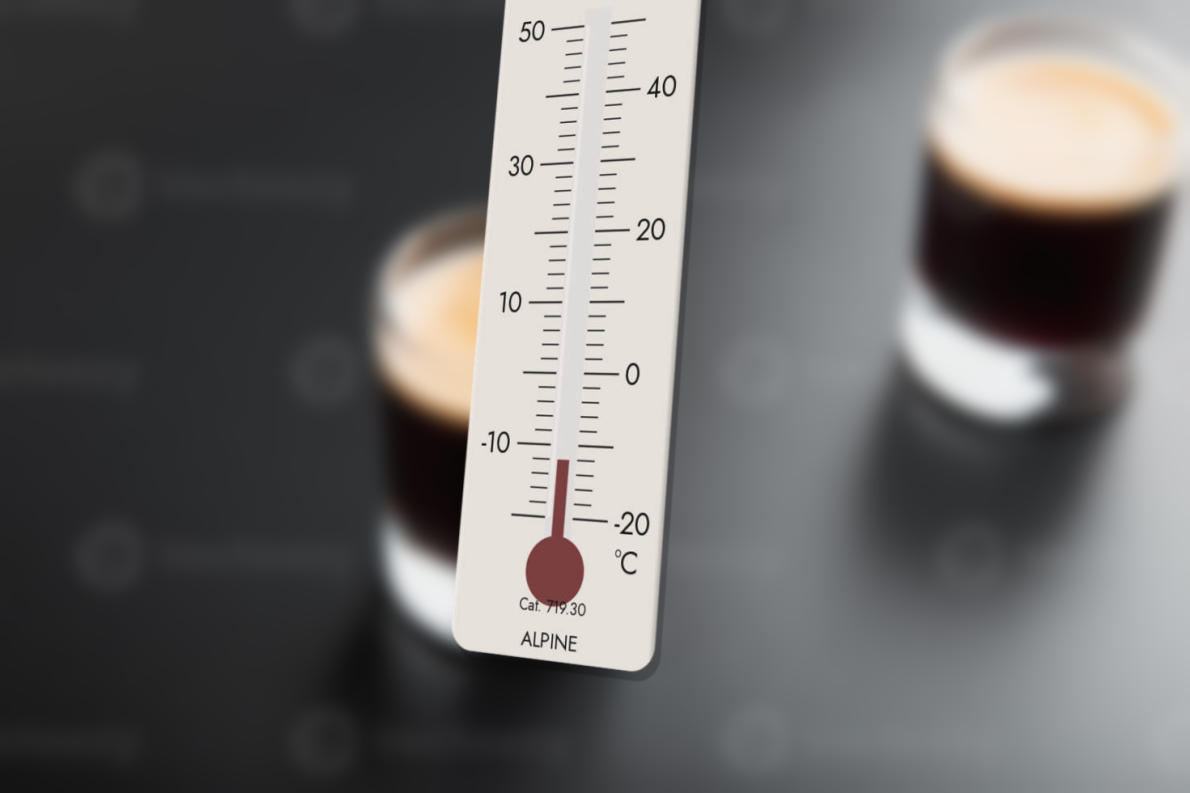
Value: -12°C
